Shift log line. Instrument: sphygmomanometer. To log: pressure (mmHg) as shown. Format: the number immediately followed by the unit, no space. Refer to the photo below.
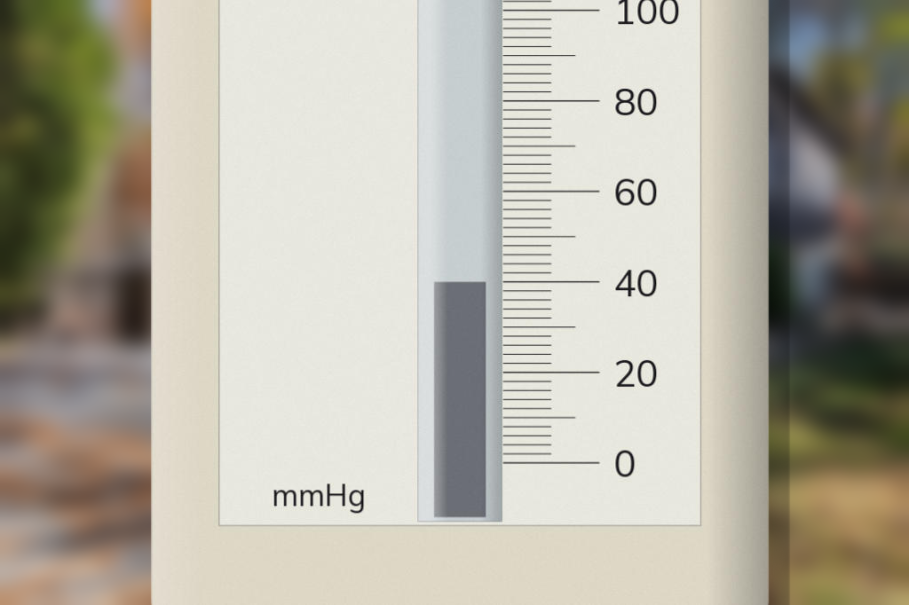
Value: 40mmHg
